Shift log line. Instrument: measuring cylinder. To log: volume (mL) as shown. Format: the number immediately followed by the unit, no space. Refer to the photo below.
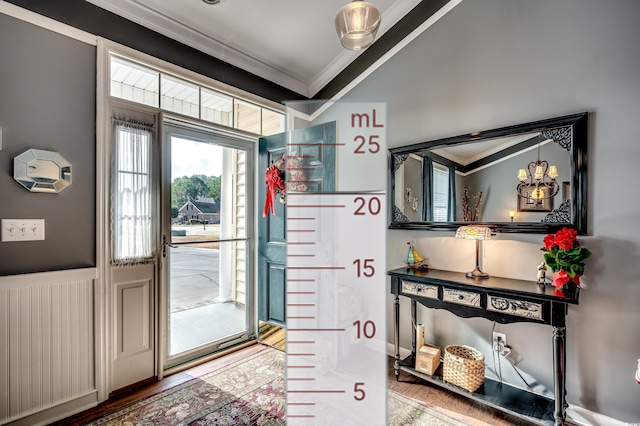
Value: 21mL
